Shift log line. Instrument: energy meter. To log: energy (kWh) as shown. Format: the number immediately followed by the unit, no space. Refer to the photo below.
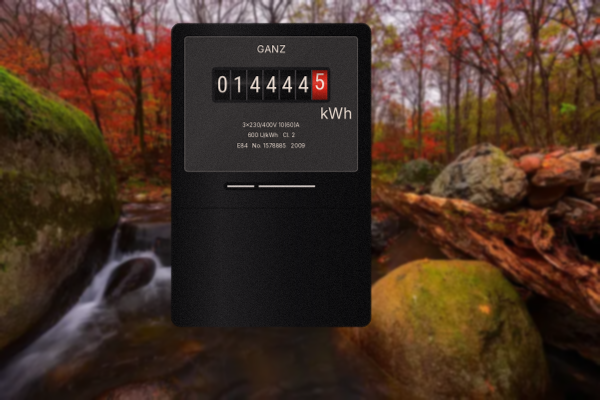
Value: 14444.5kWh
